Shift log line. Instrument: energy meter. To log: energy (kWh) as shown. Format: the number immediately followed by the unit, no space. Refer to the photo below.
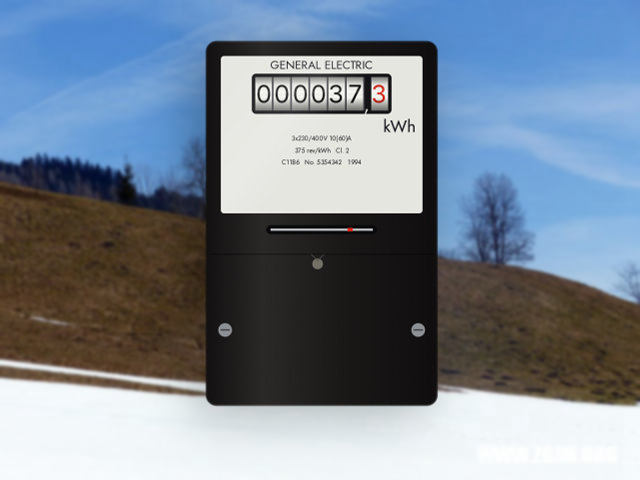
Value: 37.3kWh
